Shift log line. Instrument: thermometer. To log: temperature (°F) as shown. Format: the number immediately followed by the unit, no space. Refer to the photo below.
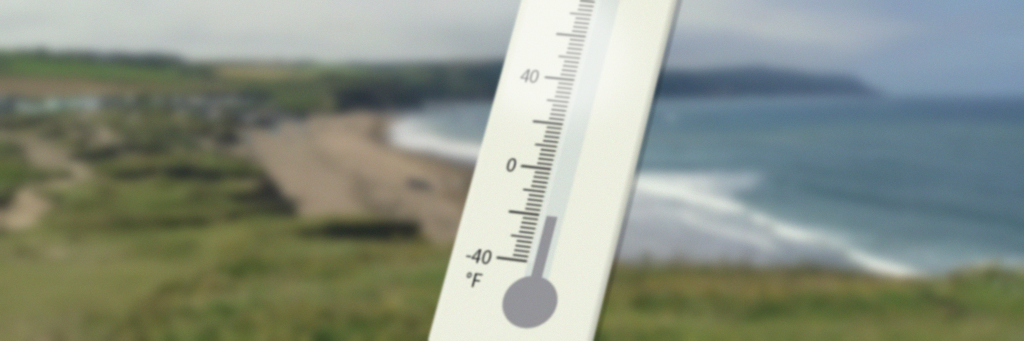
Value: -20°F
